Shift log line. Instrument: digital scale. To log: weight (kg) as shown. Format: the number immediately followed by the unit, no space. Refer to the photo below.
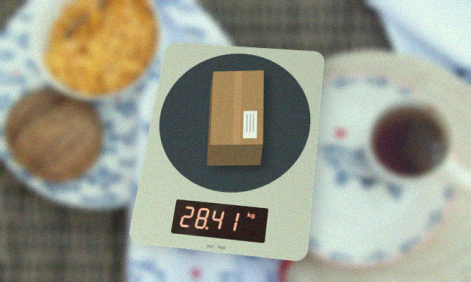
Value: 28.41kg
